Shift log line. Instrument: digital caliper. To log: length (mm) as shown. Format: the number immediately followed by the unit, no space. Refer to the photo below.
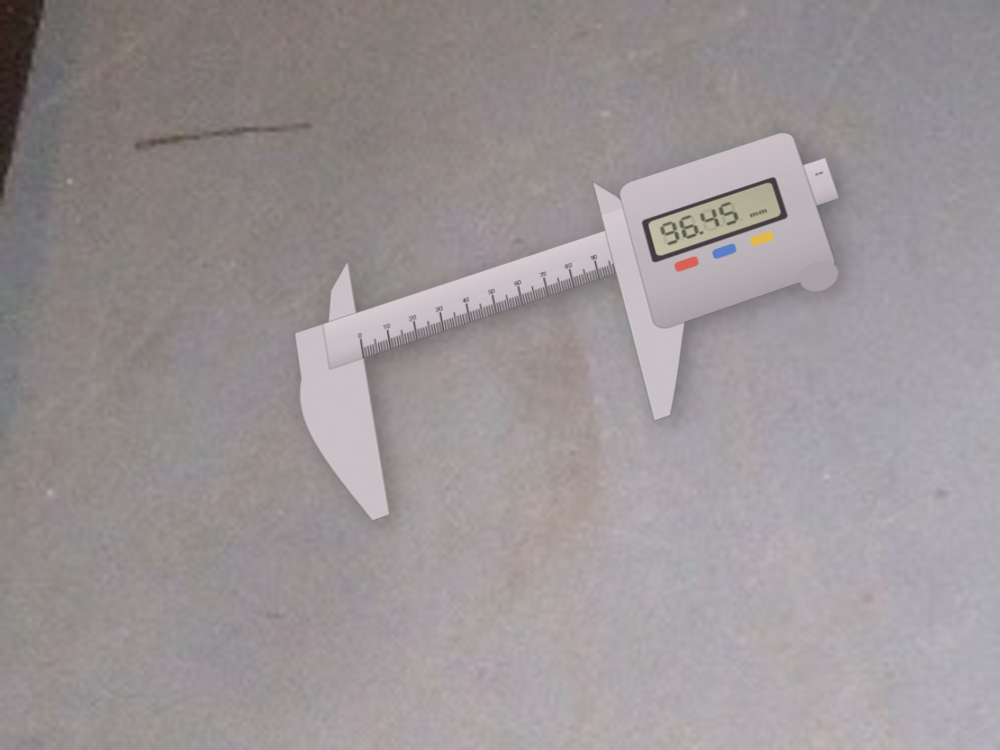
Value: 96.45mm
